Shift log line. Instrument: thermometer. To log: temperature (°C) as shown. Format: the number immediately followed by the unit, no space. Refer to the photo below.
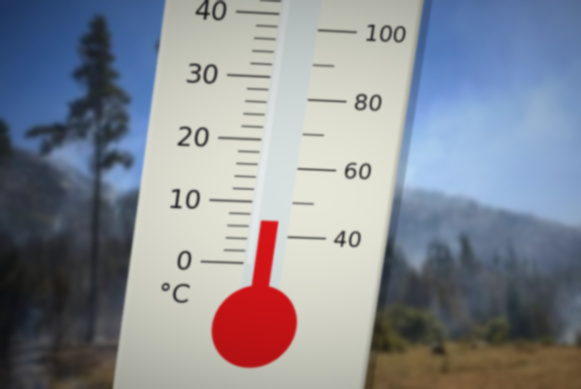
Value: 7°C
